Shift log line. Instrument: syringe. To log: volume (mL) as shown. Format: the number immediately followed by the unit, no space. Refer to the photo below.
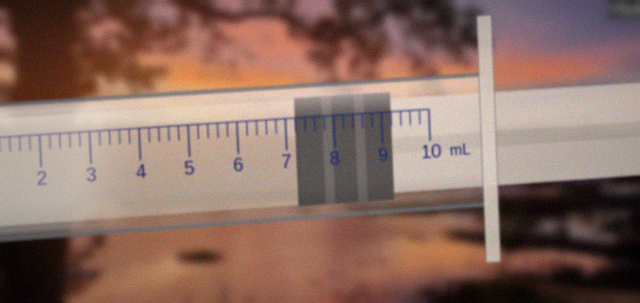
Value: 7.2mL
